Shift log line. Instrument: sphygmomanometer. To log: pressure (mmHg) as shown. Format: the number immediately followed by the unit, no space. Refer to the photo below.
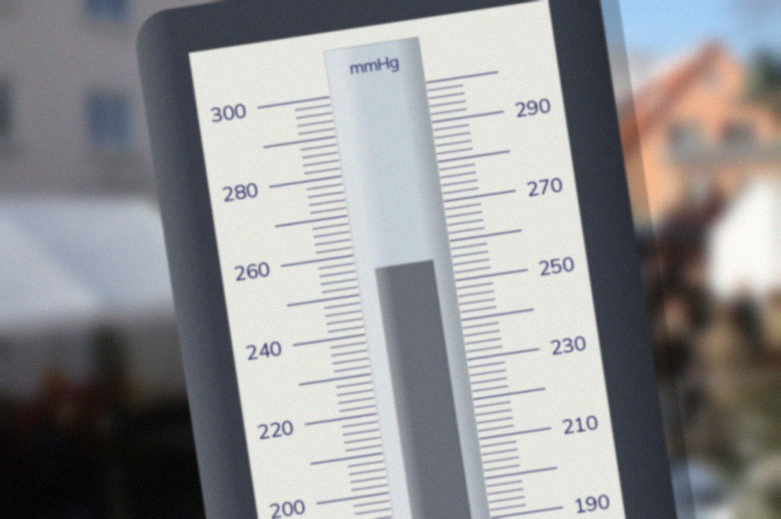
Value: 256mmHg
